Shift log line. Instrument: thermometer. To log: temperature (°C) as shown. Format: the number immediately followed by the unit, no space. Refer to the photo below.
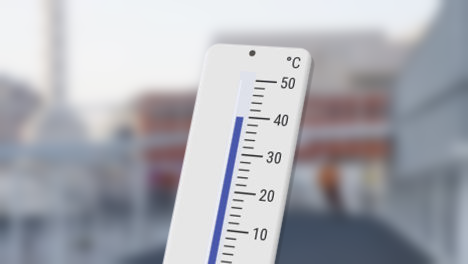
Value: 40°C
